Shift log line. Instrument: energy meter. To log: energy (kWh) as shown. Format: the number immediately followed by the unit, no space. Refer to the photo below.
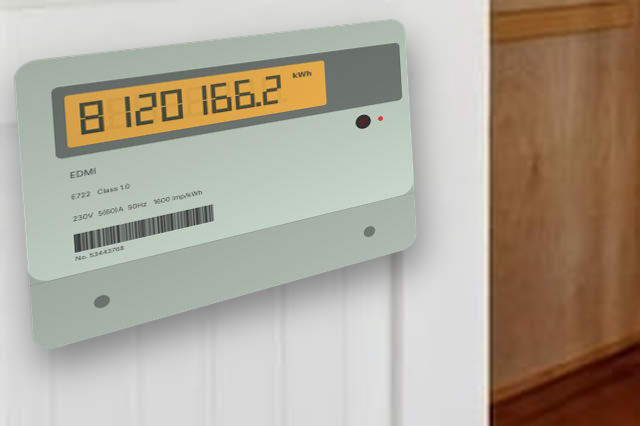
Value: 8120166.2kWh
